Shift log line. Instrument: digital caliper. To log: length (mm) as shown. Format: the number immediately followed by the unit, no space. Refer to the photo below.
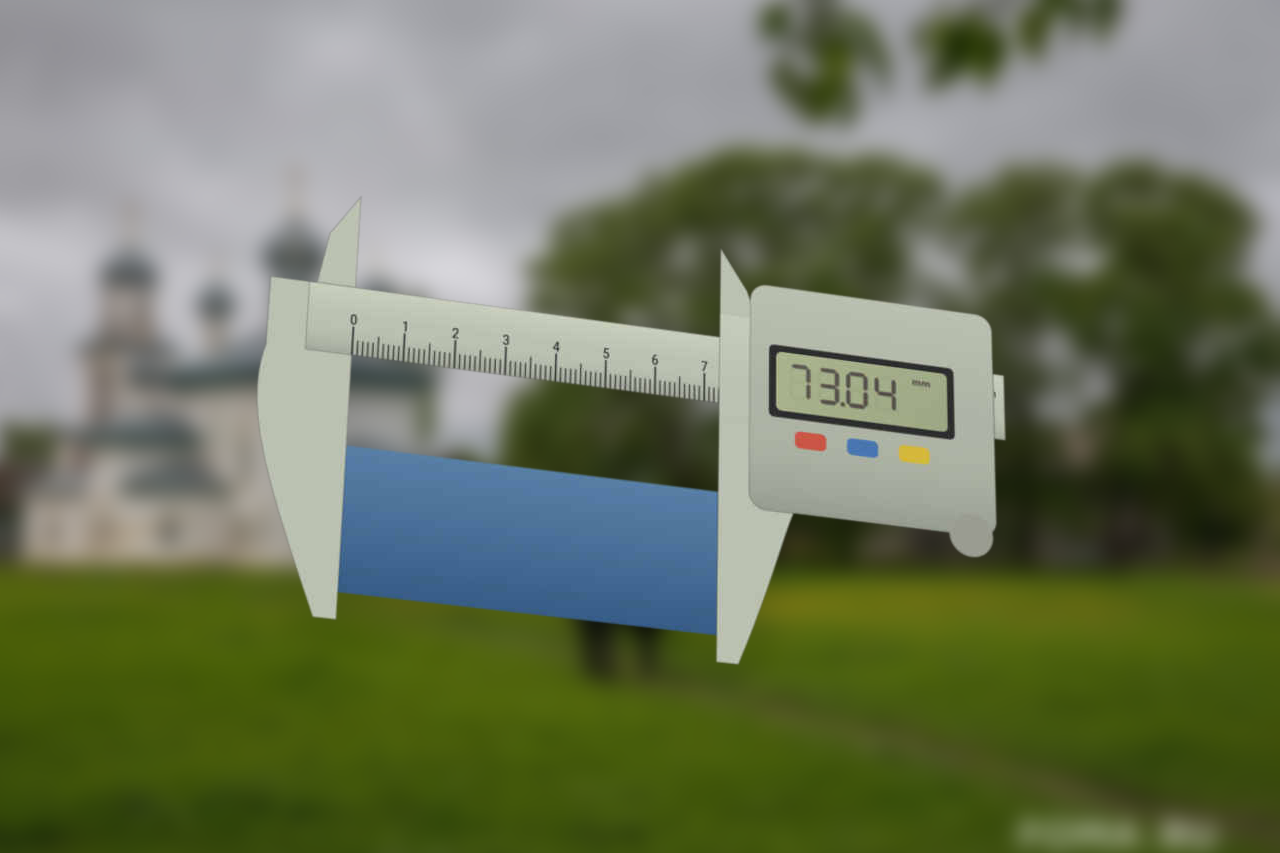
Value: 73.04mm
